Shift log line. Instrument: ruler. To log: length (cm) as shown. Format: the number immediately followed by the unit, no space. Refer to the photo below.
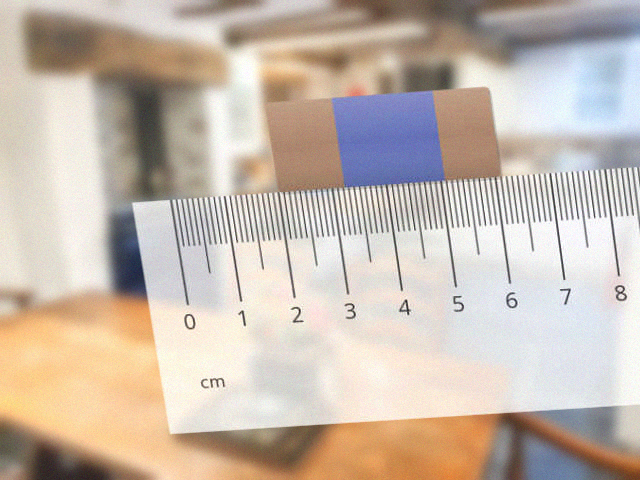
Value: 4.1cm
